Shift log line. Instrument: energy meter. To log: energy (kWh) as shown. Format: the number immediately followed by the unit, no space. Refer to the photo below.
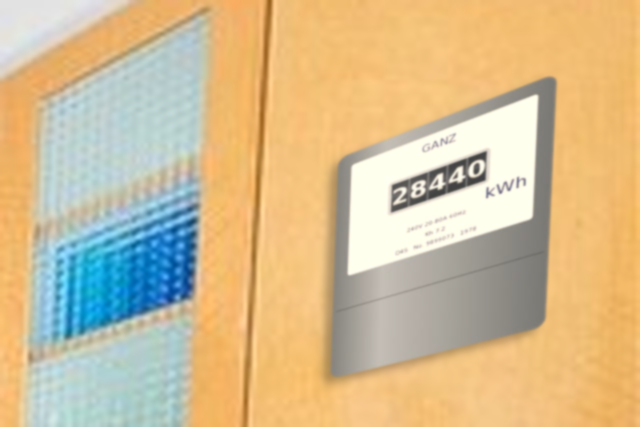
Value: 28440kWh
